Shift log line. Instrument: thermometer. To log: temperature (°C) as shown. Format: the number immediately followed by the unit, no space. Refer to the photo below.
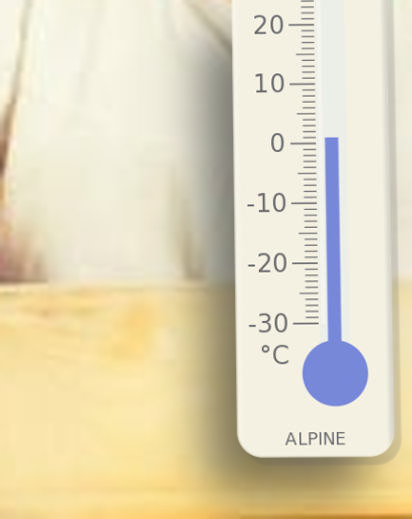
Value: 1°C
